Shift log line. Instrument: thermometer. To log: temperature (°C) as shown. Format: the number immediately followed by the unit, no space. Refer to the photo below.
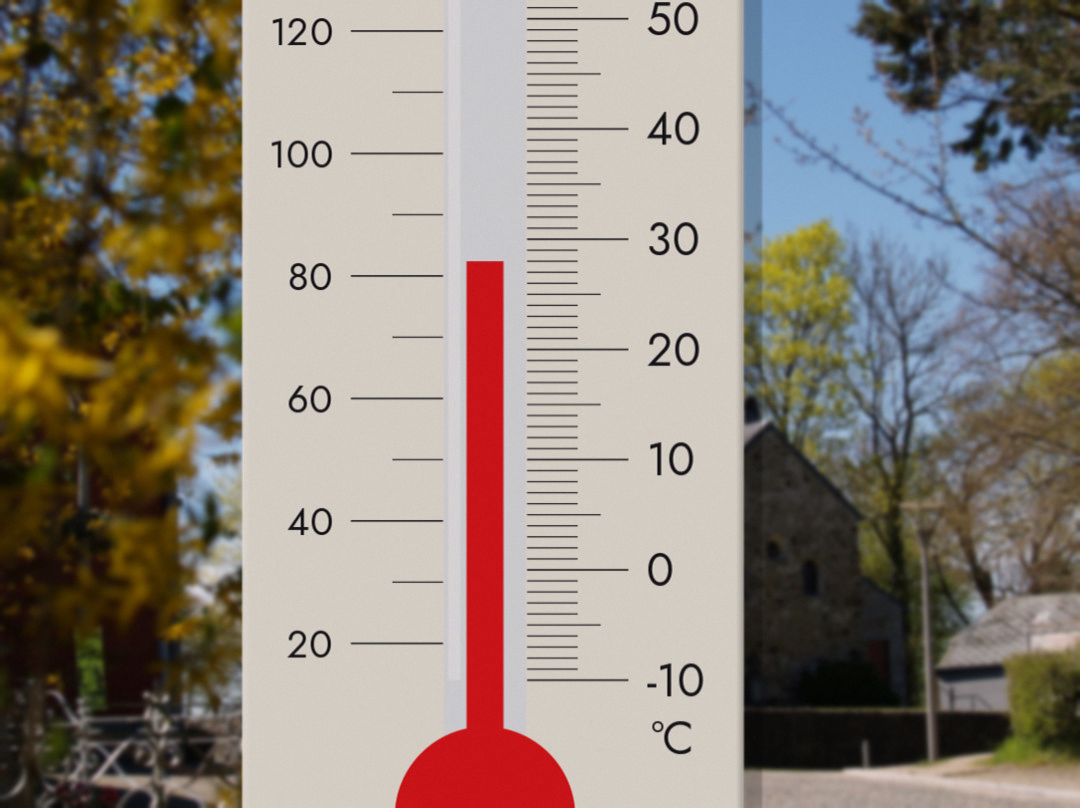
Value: 28°C
